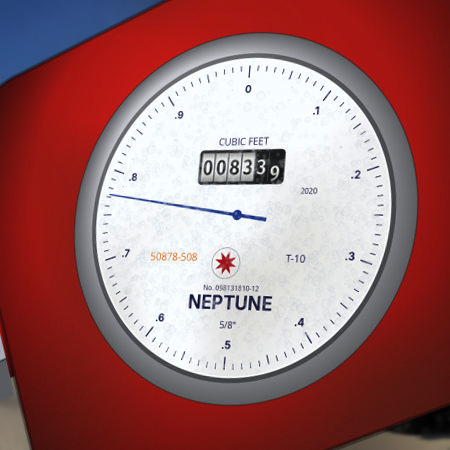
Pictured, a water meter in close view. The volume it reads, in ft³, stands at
8338.77 ft³
